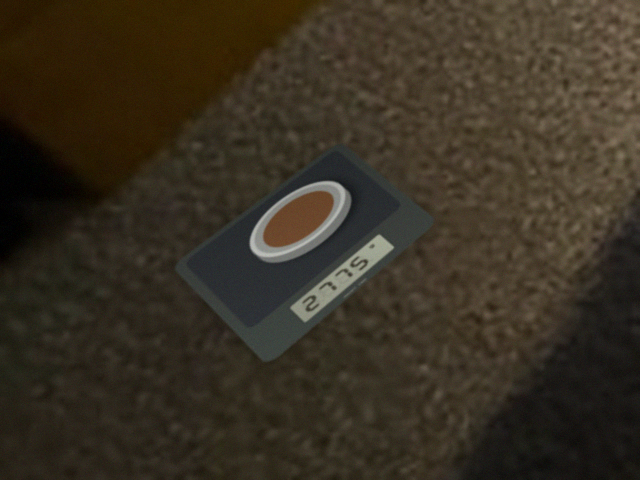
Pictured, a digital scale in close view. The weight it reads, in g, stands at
2775 g
